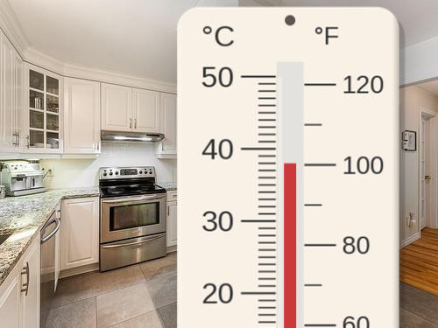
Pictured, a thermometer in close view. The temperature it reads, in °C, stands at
38 °C
